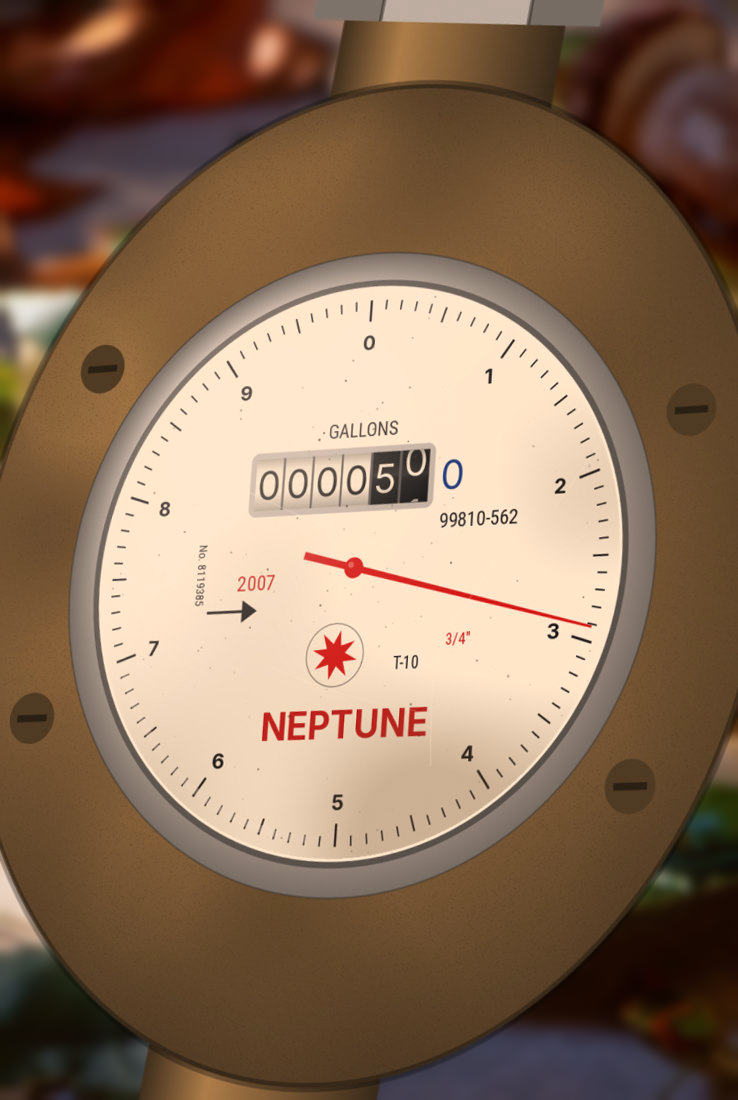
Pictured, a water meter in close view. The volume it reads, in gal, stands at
502.9 gal
